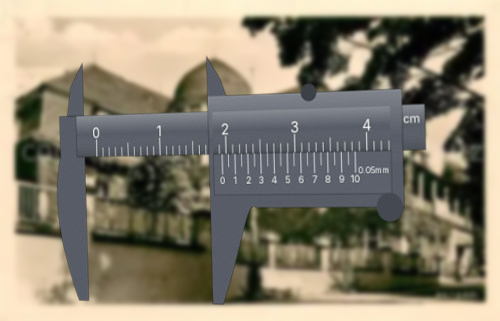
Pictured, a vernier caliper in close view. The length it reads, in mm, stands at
19.4 mm
